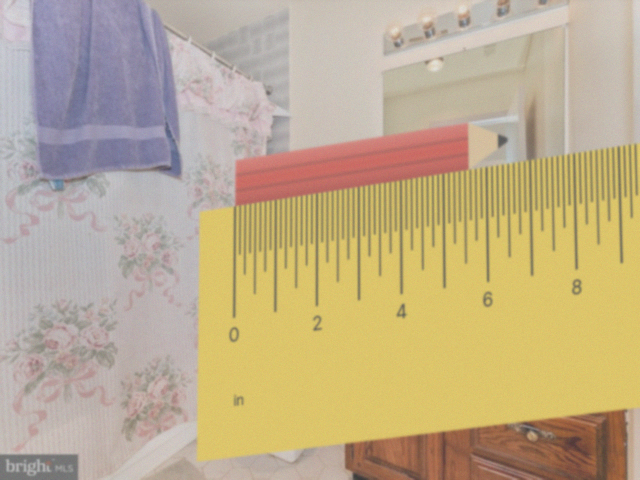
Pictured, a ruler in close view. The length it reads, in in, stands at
6.5 in
